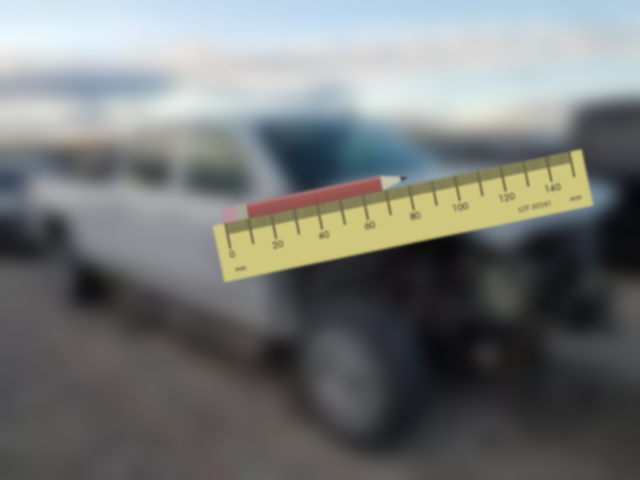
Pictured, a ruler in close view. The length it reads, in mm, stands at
80 mm
